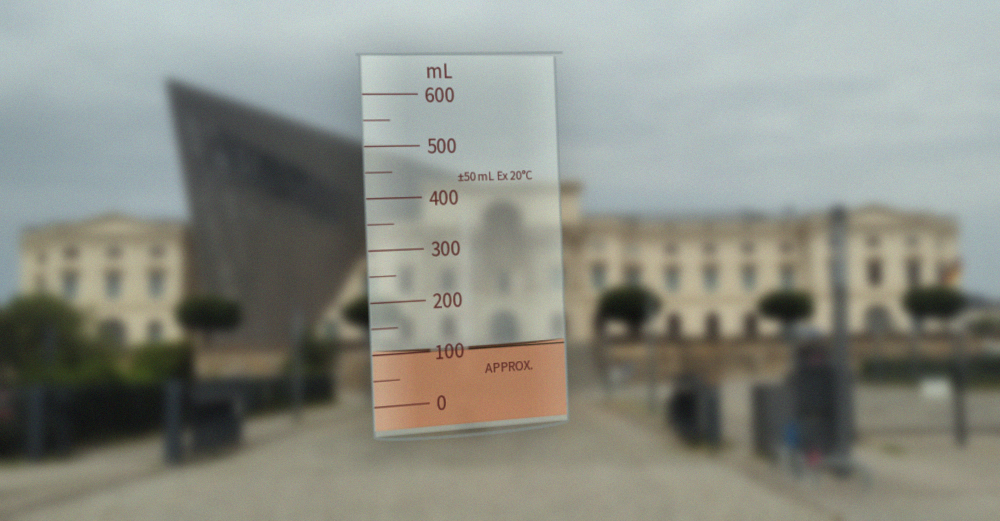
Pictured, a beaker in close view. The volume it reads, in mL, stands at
100 mL
